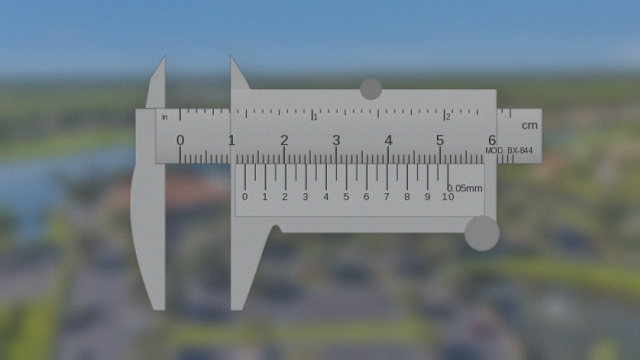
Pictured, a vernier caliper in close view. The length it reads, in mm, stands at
12.5 mm
